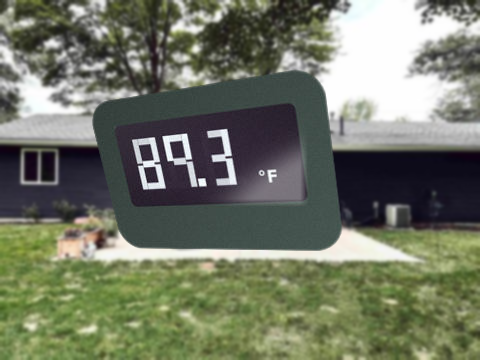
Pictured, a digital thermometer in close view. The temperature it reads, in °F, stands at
89.3 °F
